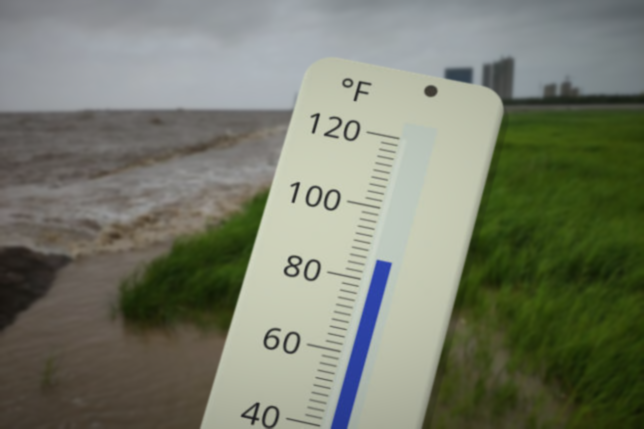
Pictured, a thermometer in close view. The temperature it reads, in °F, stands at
86 °F
